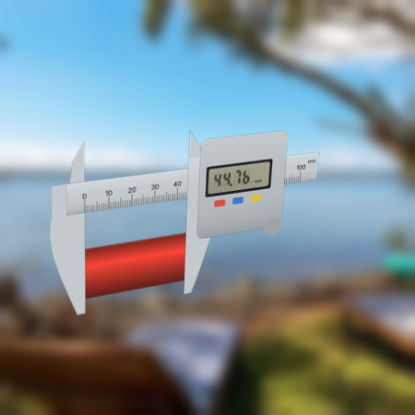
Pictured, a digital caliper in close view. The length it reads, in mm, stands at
44.76 mm
